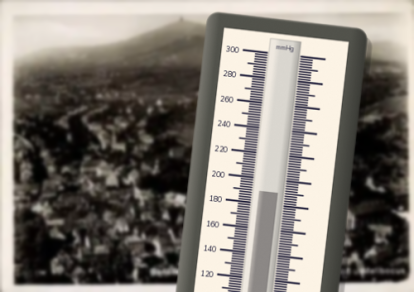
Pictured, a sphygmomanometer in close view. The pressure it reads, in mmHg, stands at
190 mmHg
